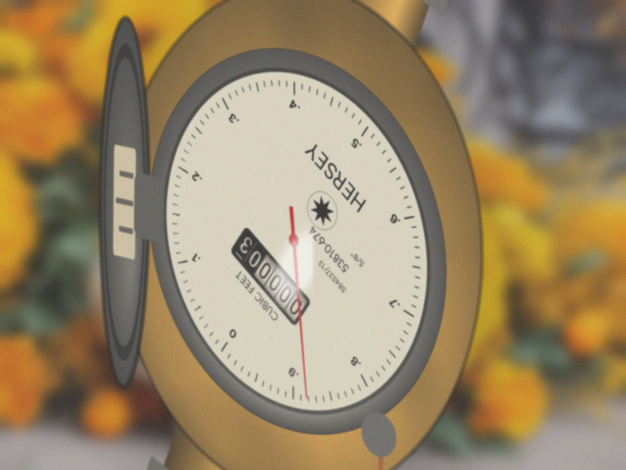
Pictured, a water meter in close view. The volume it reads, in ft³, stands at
2.88 ft³
